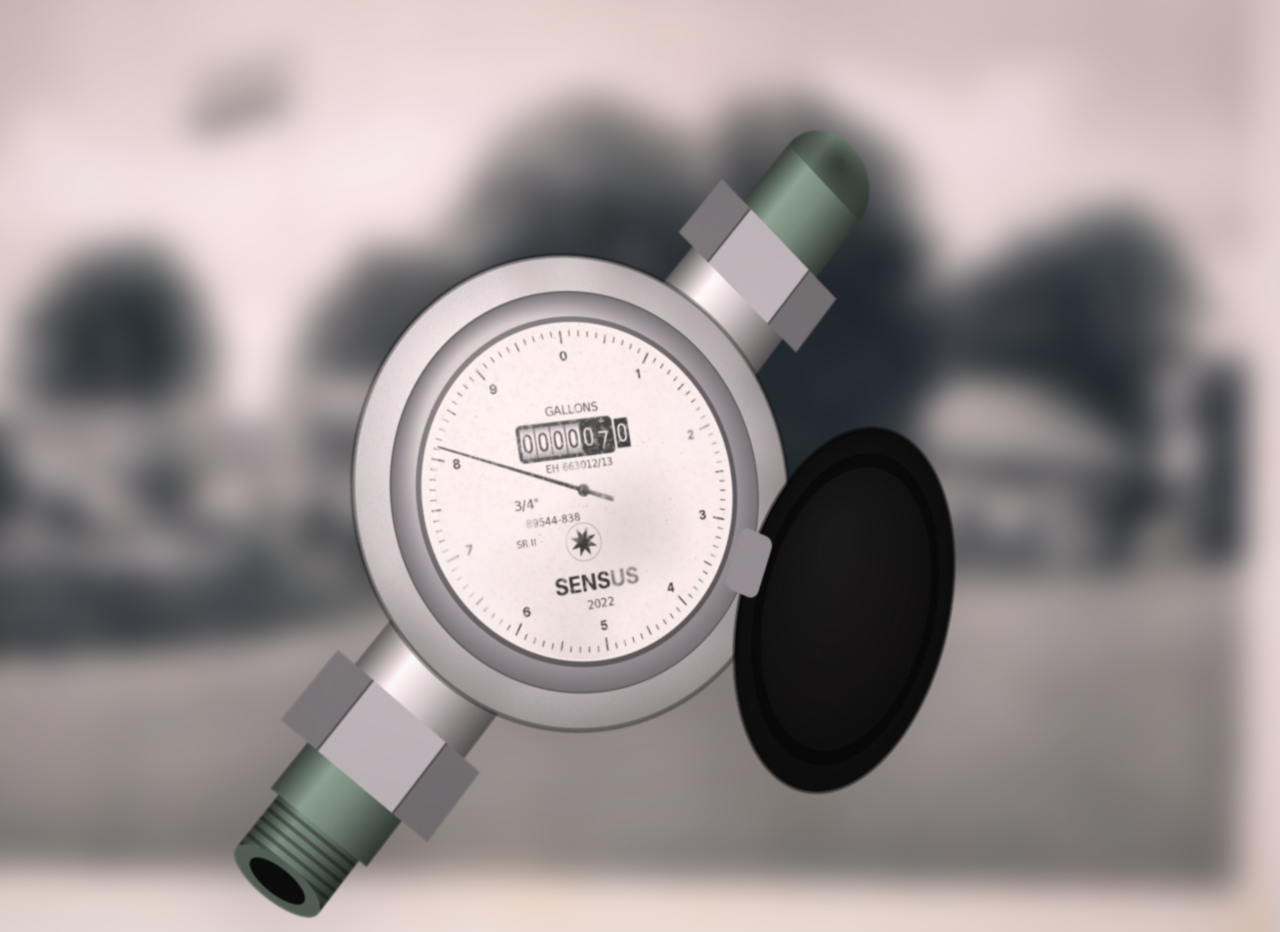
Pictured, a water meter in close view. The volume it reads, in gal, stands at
68.1 gal
